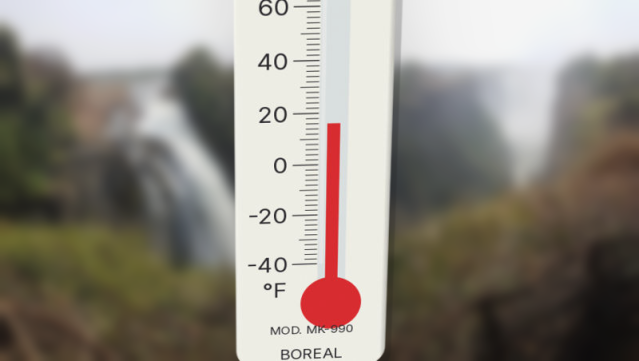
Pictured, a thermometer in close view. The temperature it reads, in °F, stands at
16 °F
